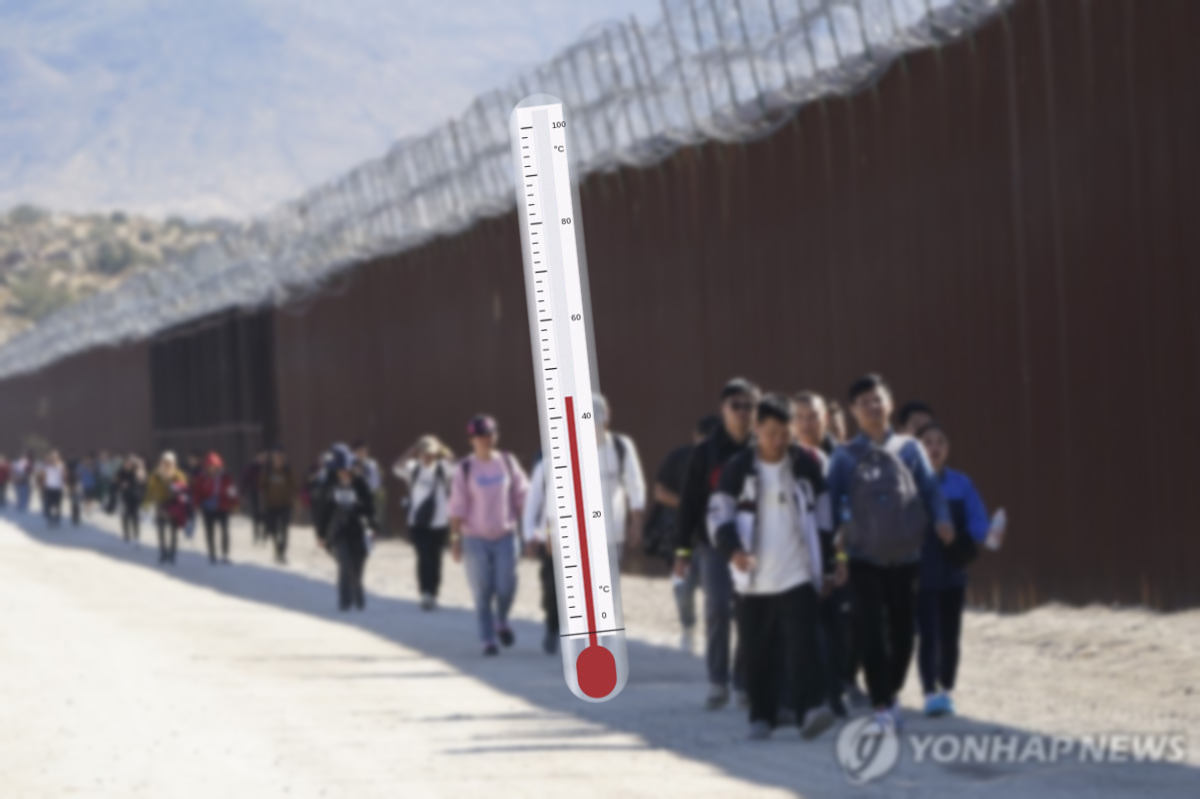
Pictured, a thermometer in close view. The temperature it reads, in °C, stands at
44 °C
